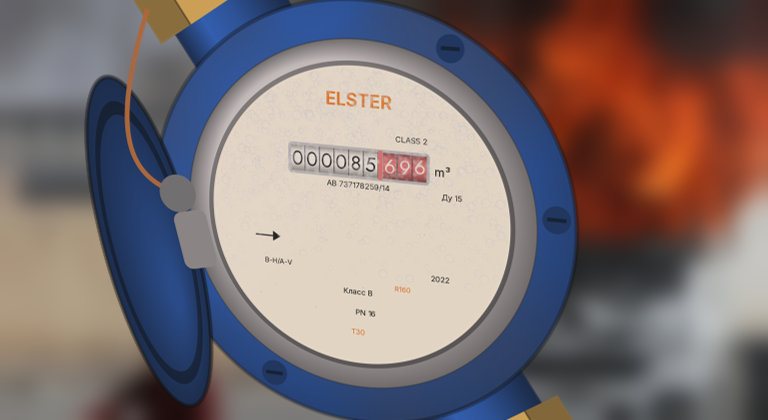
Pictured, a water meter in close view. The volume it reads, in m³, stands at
85.696 m³
